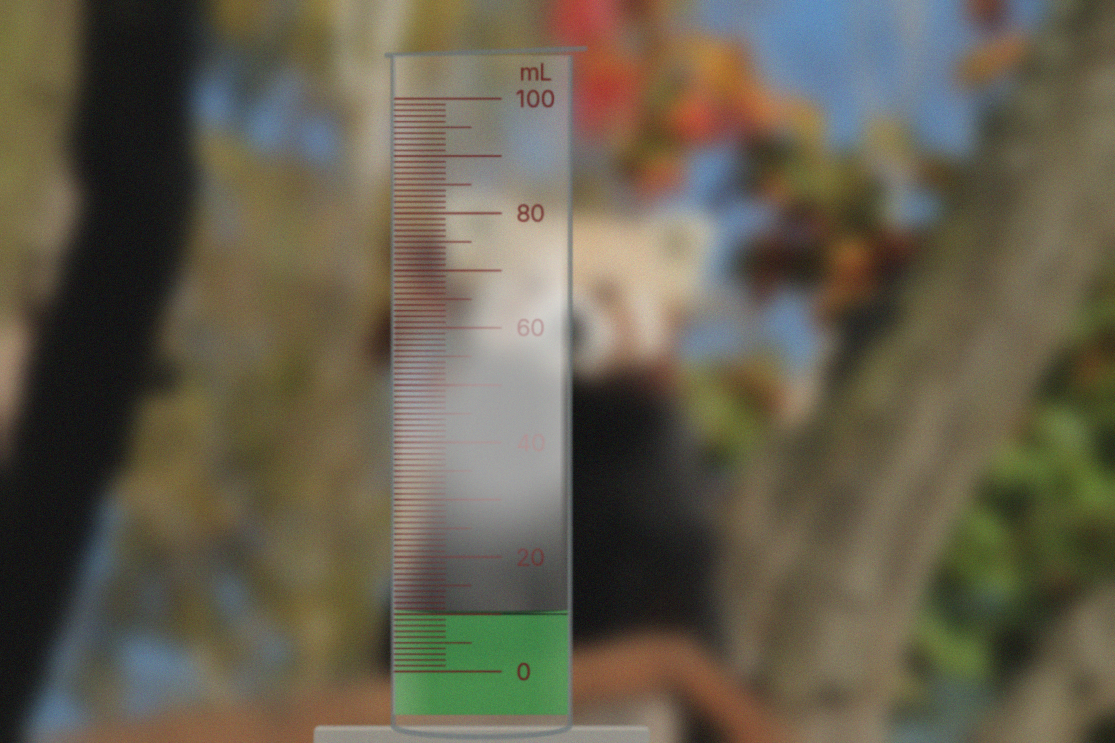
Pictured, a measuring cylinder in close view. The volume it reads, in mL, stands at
10 mL
